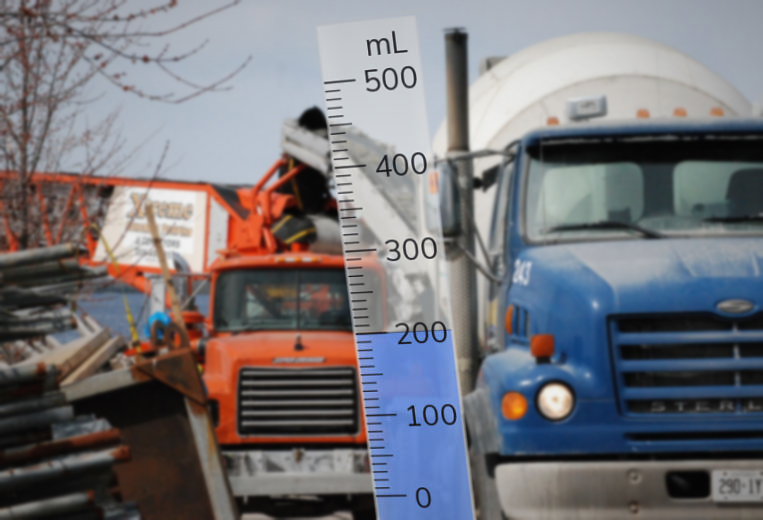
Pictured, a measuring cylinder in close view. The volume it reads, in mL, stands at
200 mL
